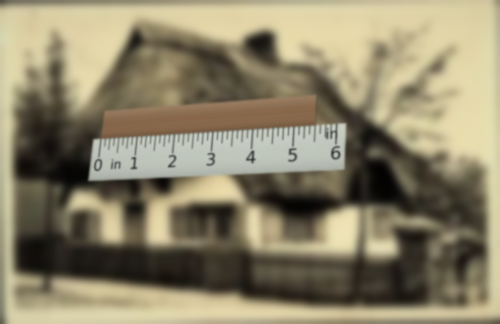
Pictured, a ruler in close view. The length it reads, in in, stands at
5.5 in
